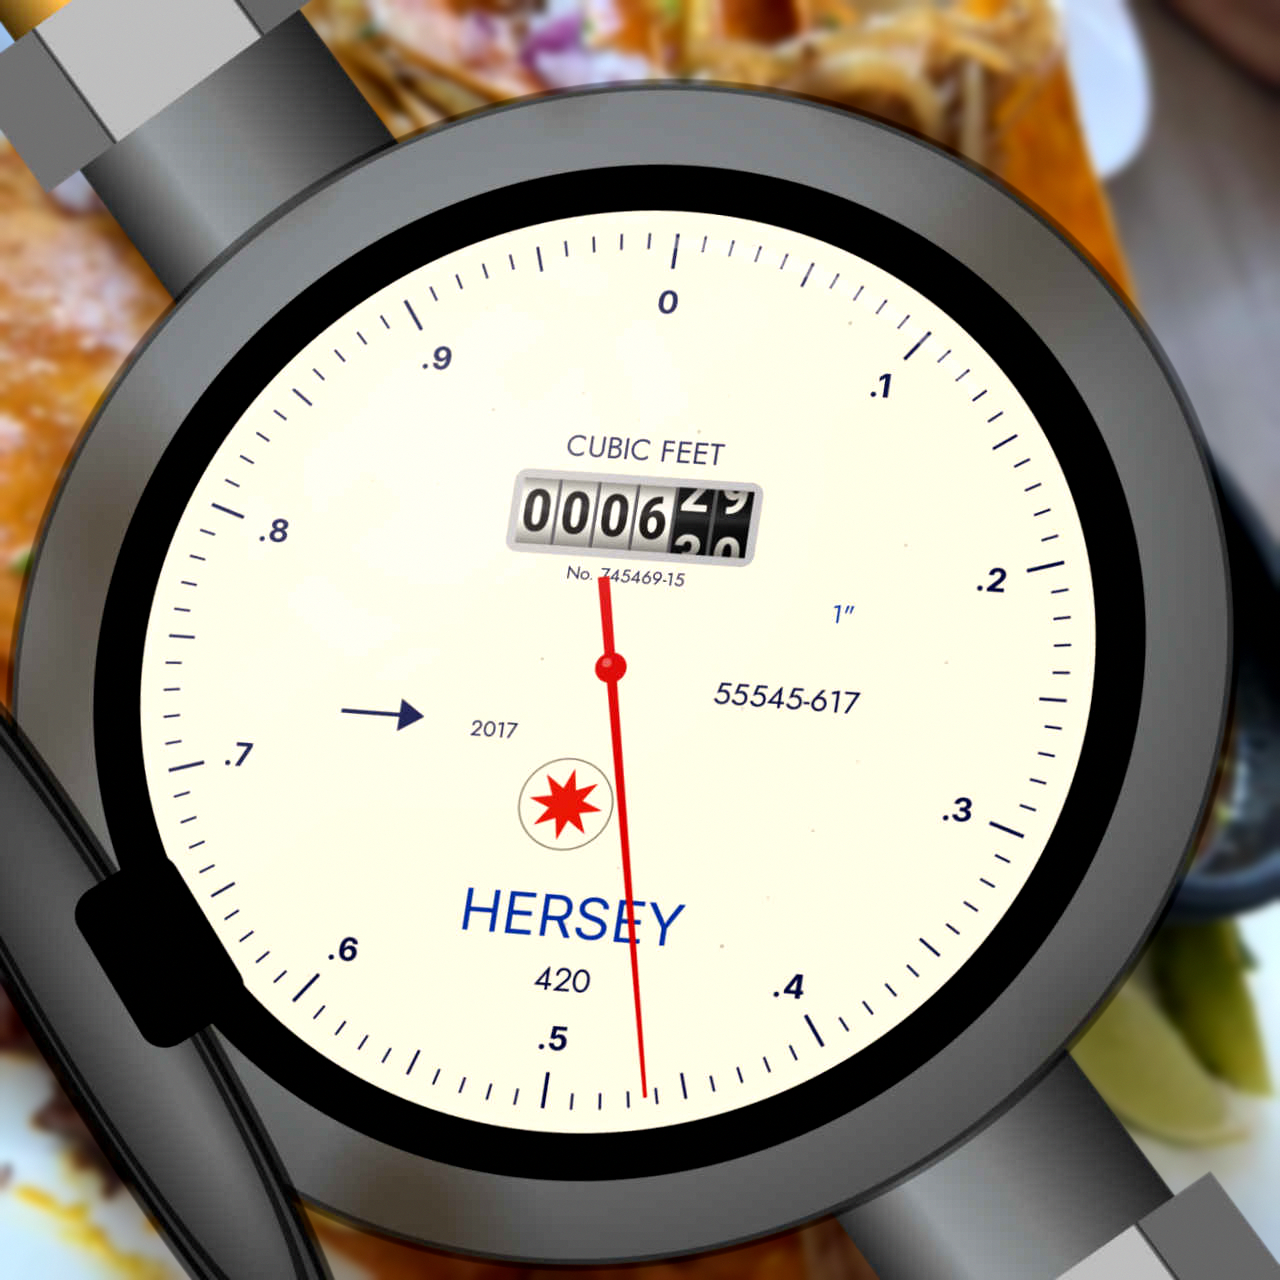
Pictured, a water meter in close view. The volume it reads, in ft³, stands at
629.46 ft³
